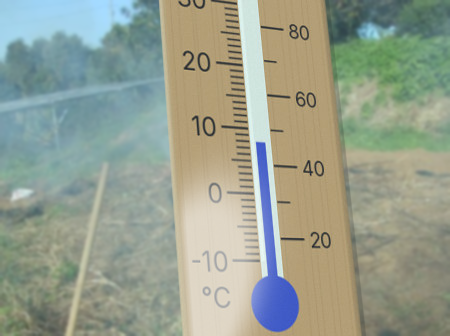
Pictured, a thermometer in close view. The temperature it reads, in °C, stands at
8 °C
